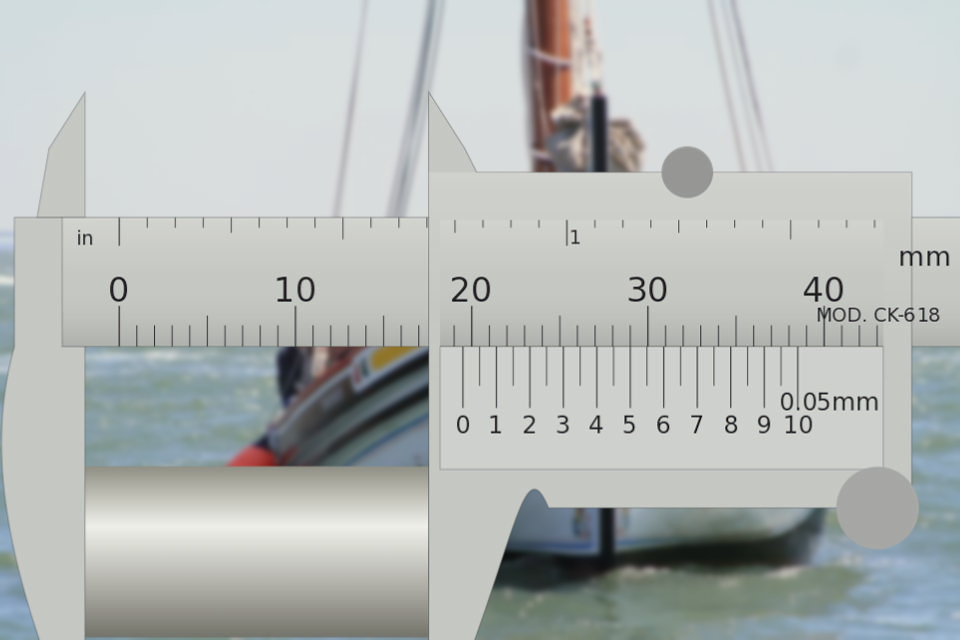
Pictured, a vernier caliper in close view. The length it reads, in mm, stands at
19.5 mm
